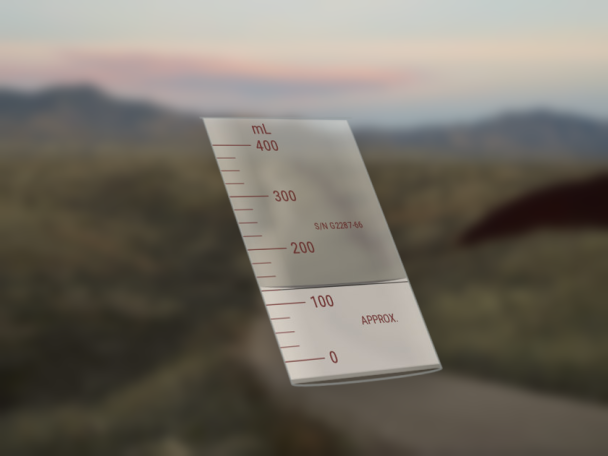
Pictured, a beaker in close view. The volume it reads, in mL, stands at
125 mL
